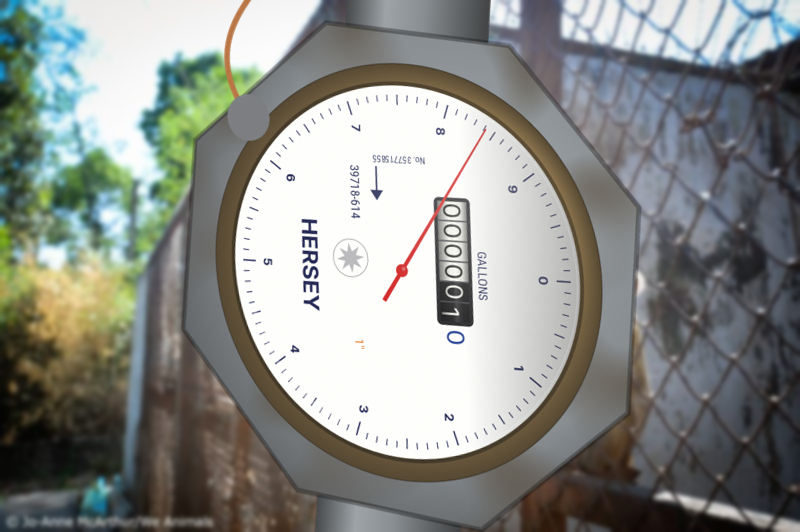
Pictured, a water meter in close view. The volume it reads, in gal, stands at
8.4 gal
